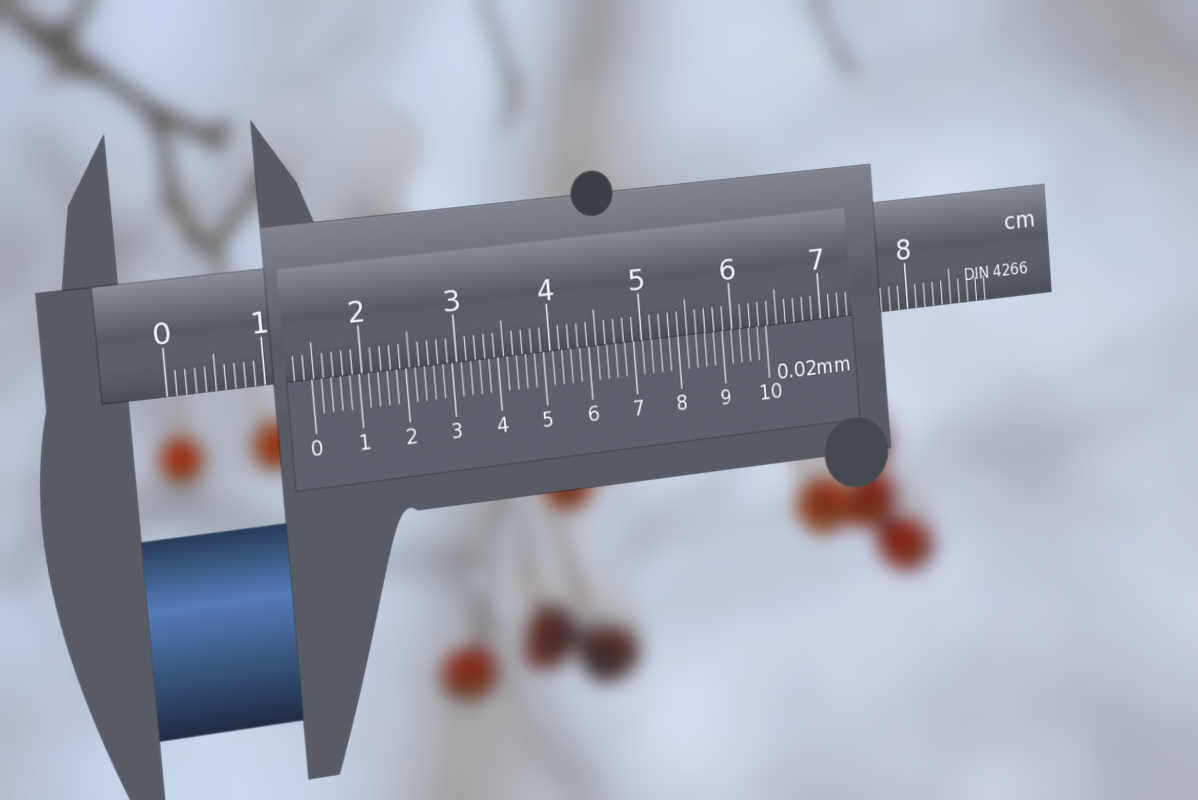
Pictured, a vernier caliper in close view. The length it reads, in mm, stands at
14.8 mm
